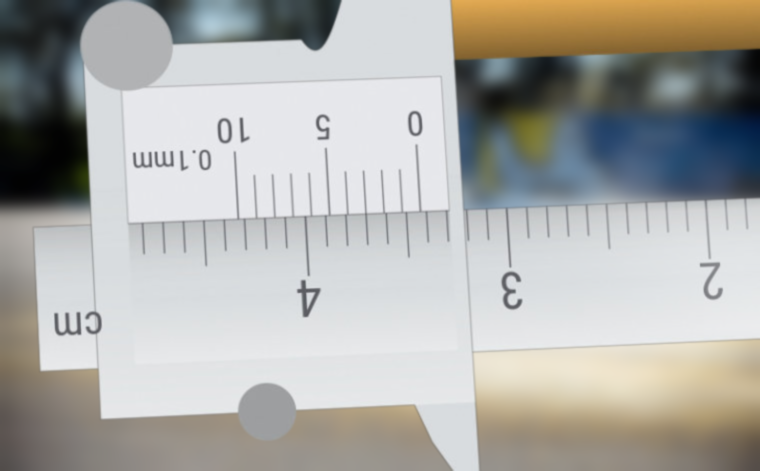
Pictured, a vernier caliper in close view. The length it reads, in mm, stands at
34.3 mm
